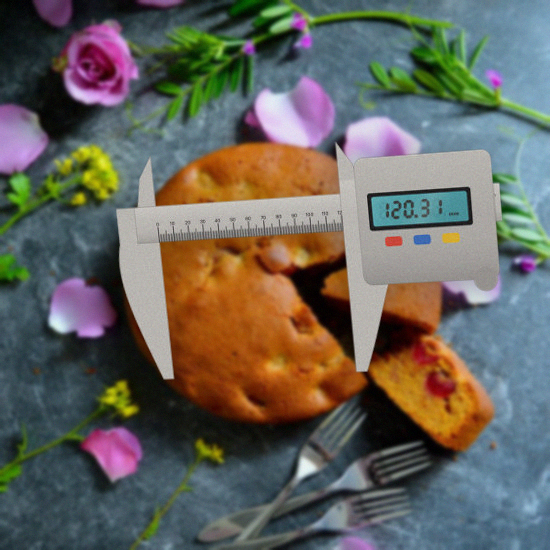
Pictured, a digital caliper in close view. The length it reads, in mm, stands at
120.31 mm
